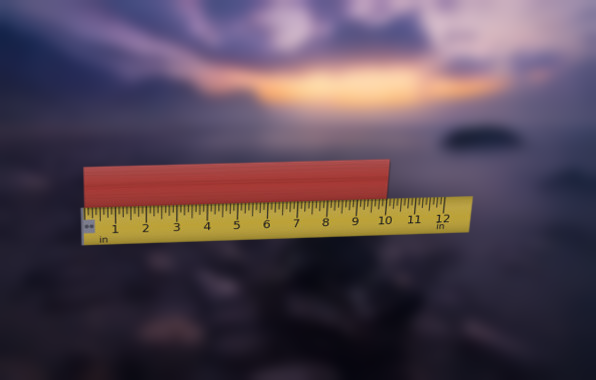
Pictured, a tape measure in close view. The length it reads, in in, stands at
10 in
